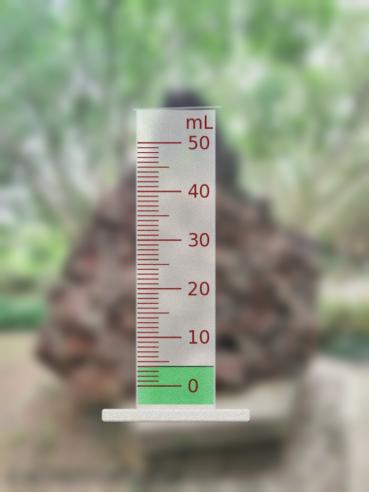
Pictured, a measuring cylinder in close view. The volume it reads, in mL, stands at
4 mL
